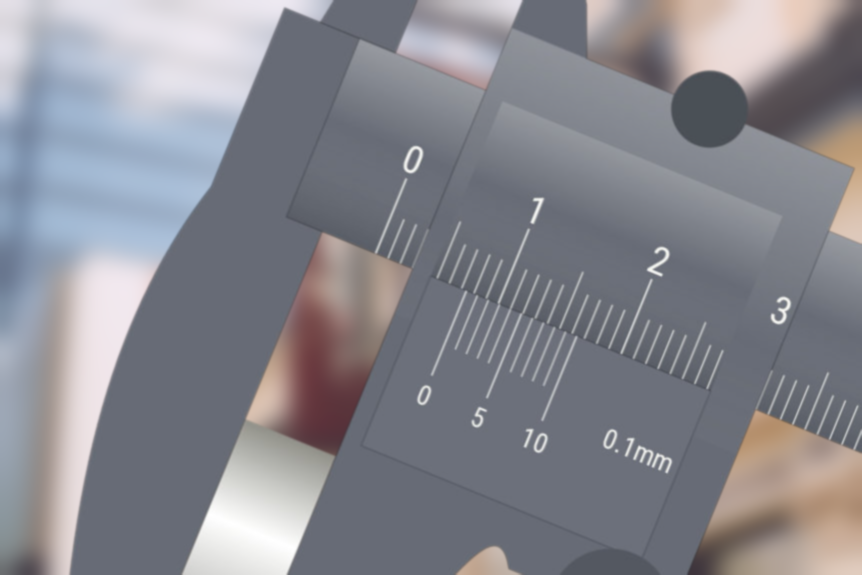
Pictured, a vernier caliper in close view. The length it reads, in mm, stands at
7.4 mm
